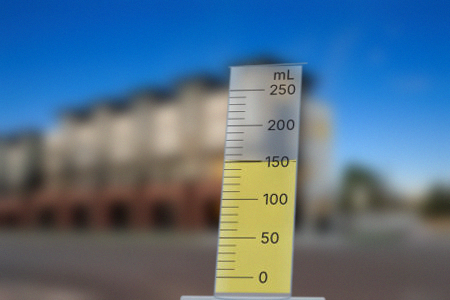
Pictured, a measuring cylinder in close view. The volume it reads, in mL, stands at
150 mL
